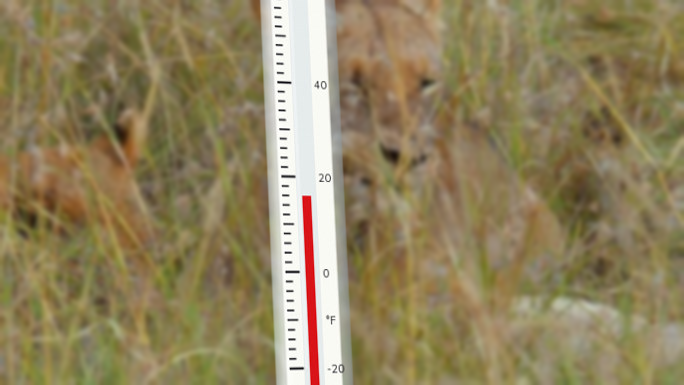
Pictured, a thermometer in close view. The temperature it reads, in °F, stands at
16 °F
